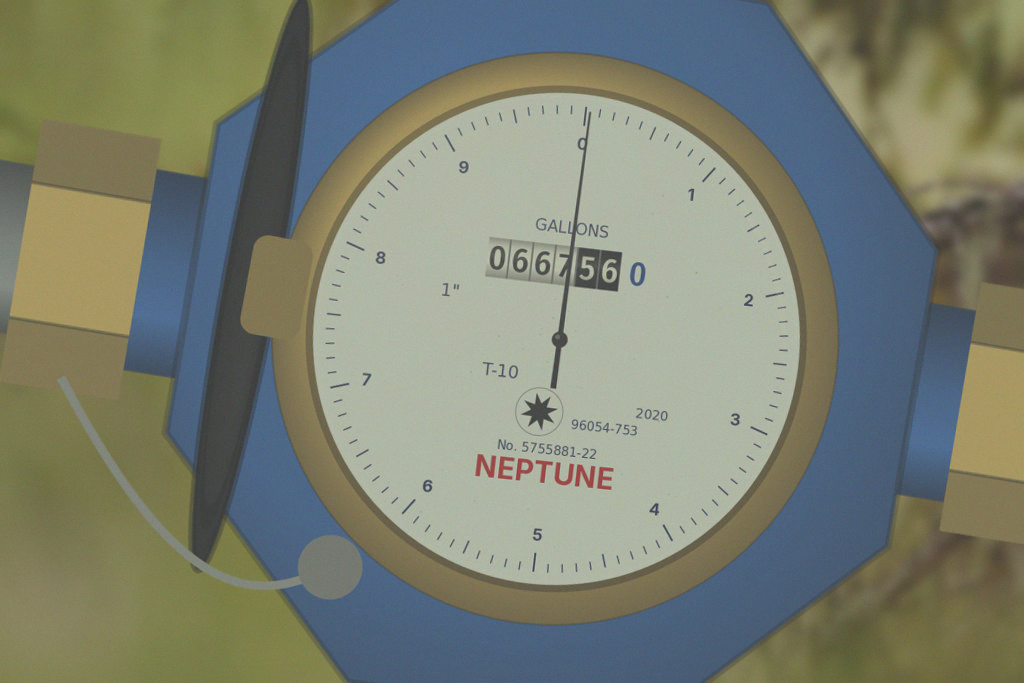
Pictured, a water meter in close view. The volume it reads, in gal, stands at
667560.0 gal
